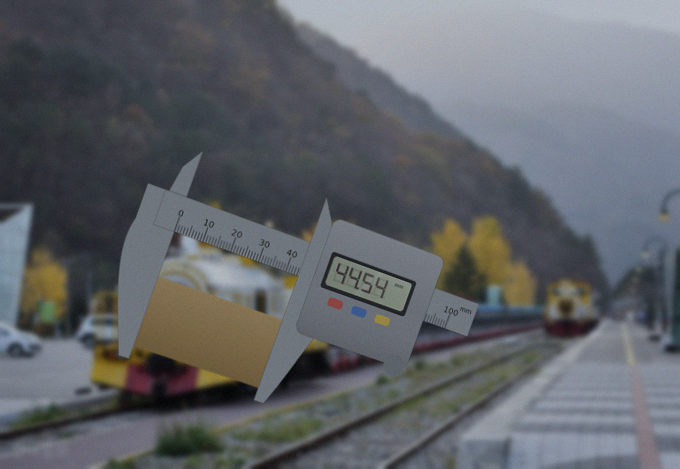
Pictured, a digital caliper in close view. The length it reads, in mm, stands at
44.54 mm
